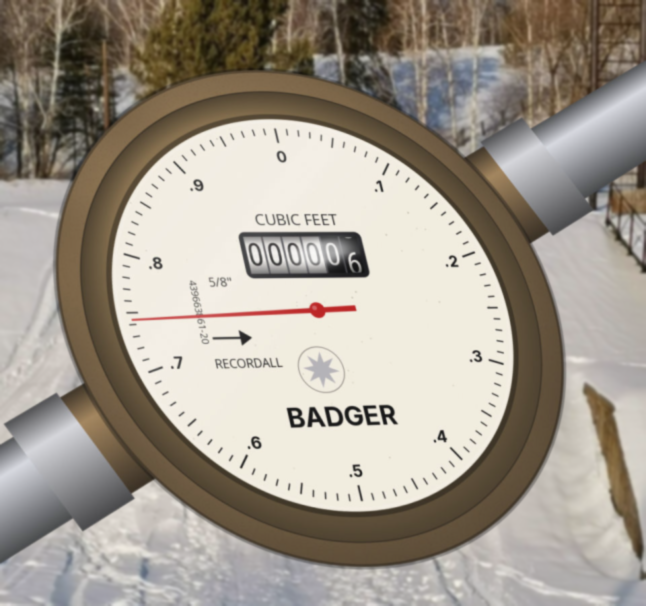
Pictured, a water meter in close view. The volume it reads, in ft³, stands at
5.74 ft³
